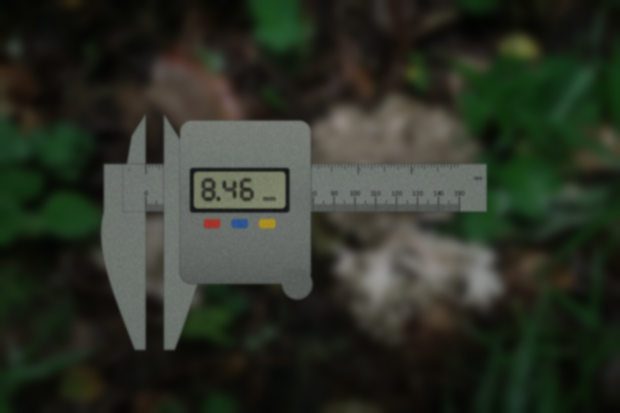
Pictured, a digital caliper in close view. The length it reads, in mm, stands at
8.46 mm
